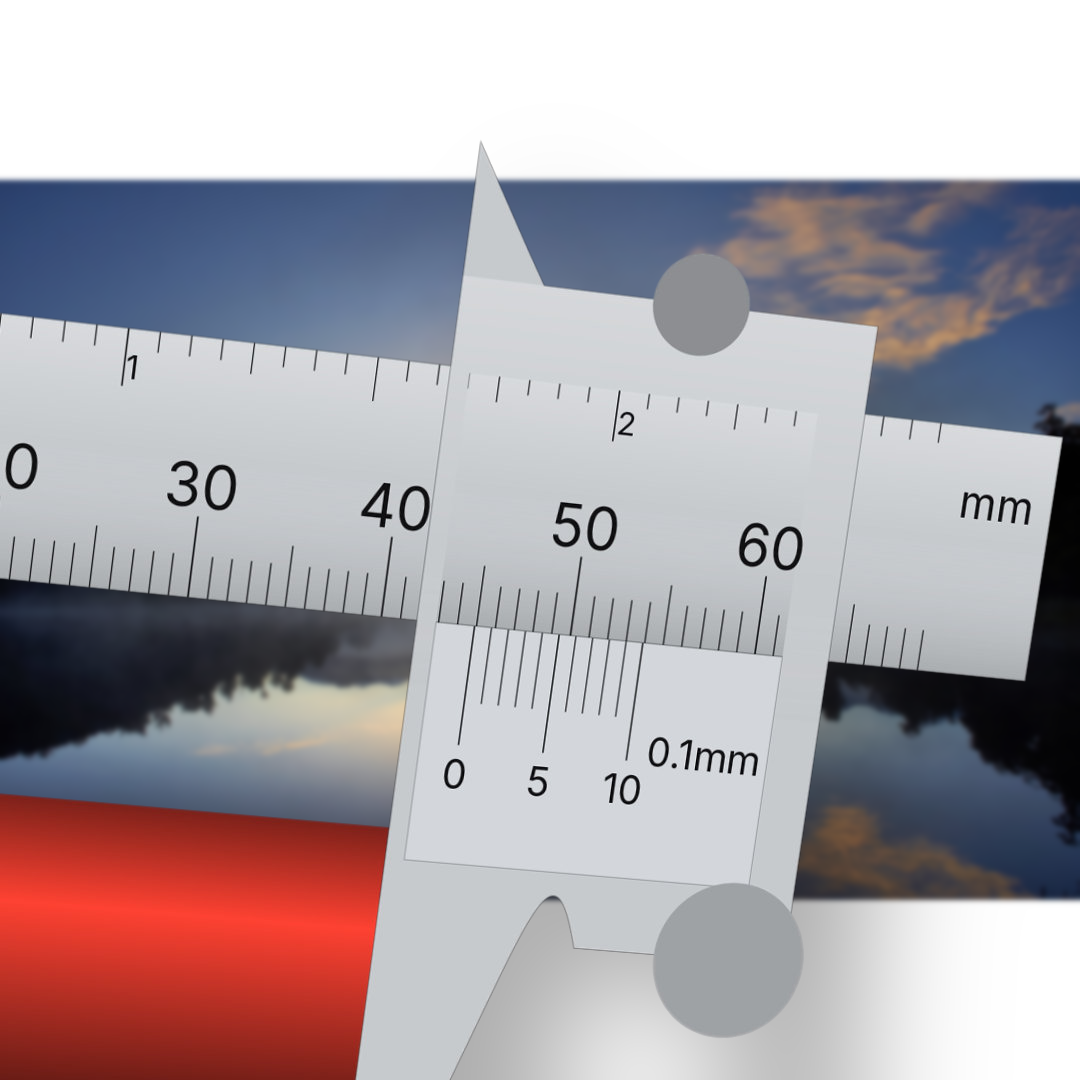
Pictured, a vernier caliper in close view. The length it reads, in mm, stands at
44.9 mm
